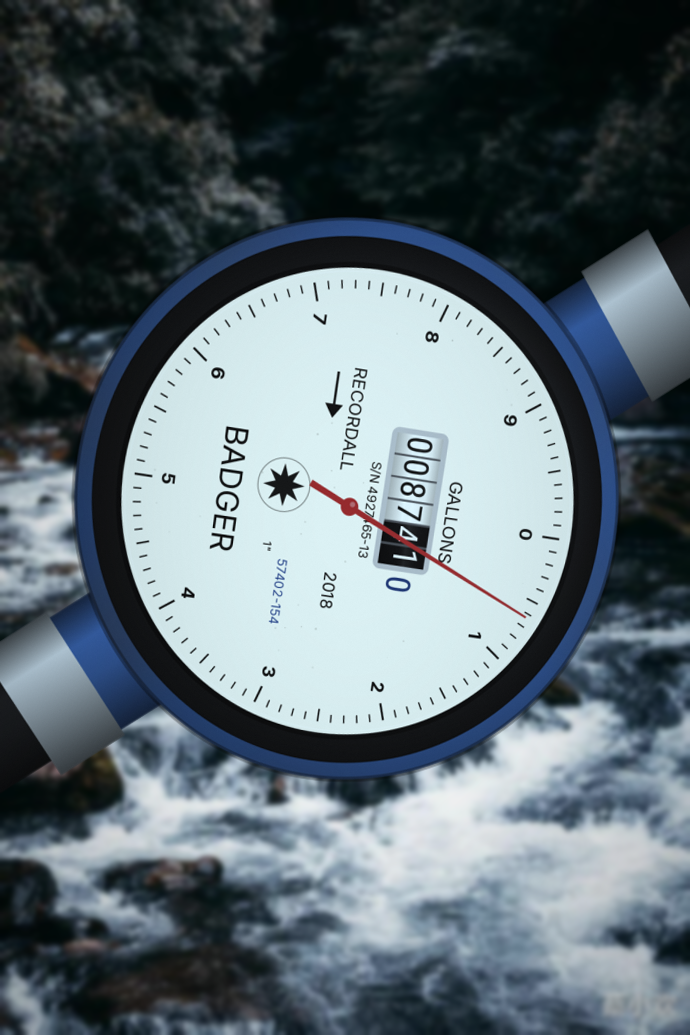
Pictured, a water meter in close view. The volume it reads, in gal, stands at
87410.6 gal
